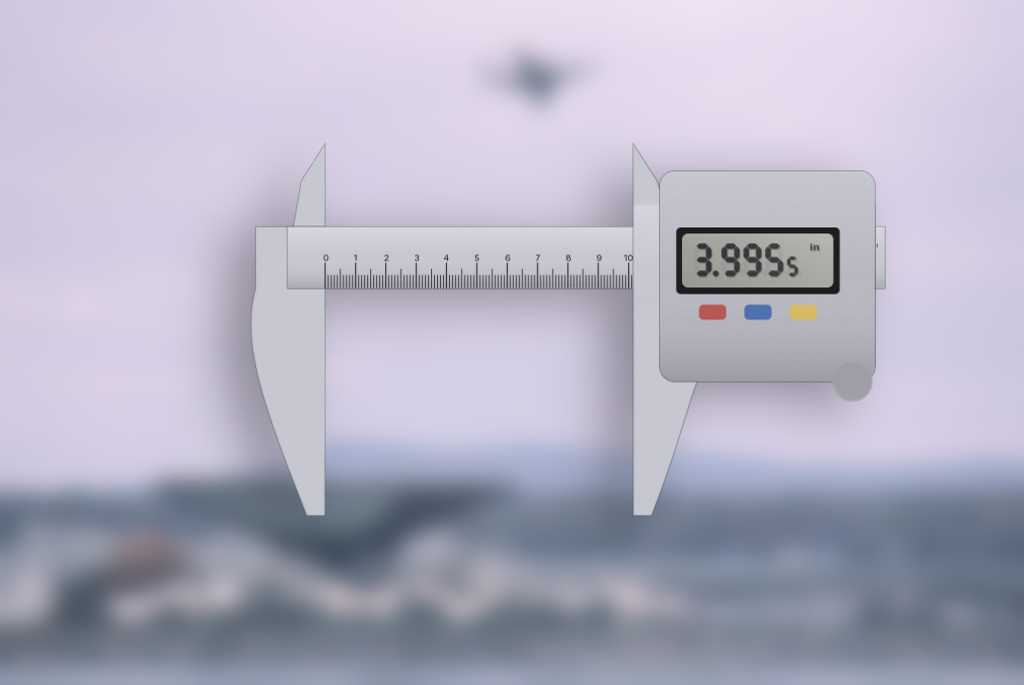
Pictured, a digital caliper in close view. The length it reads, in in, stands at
3.9955 in
